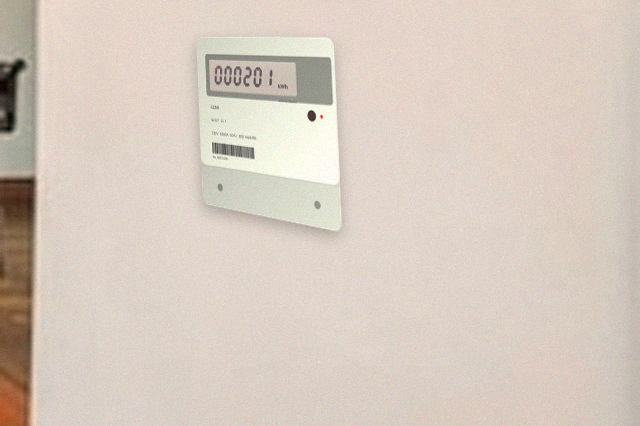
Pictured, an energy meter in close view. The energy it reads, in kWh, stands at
201 kWh
